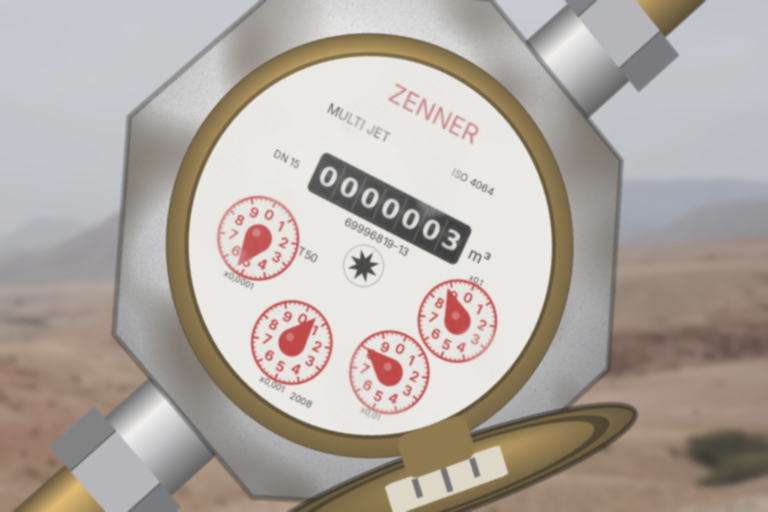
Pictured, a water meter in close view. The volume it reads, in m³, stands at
3.8805 m³
